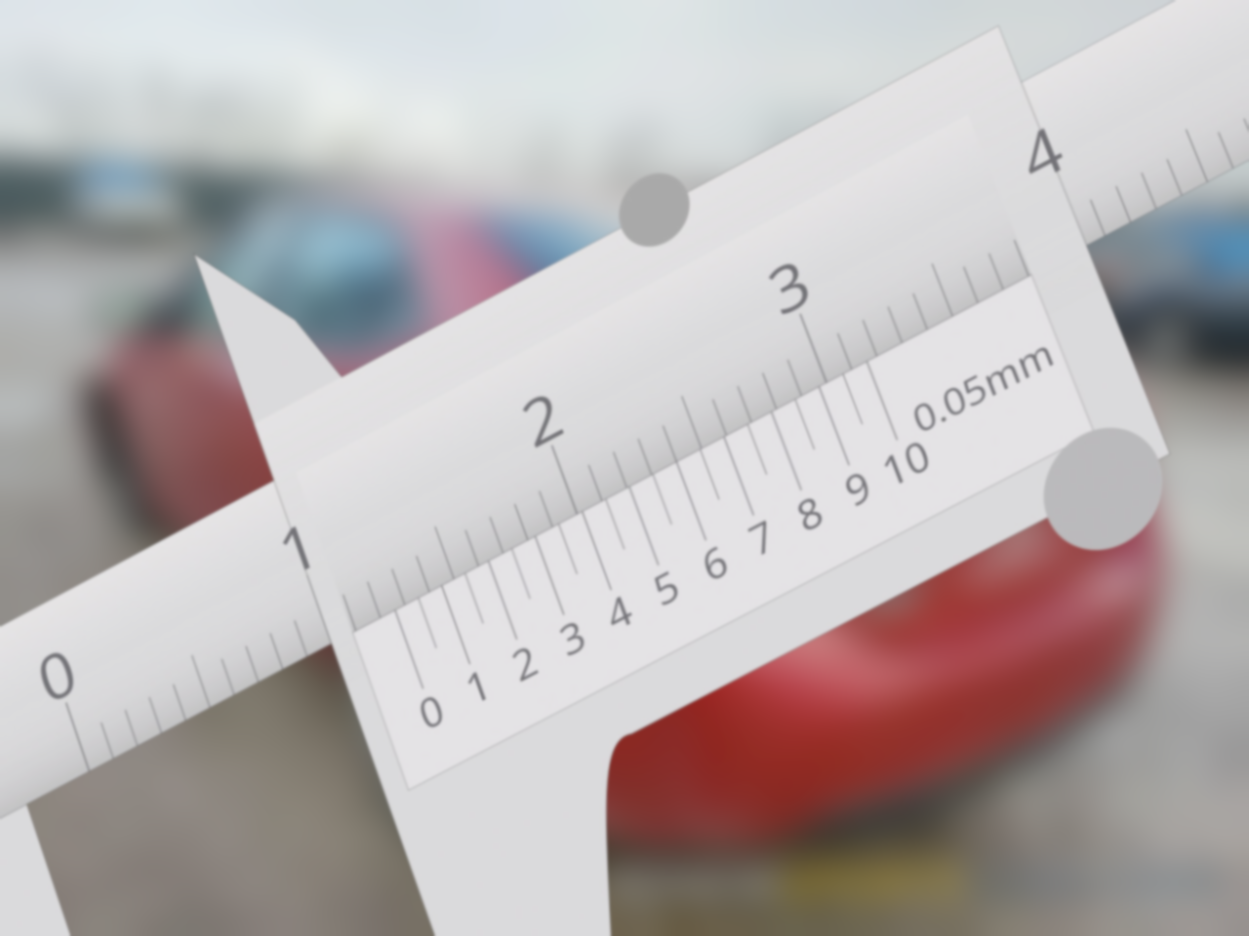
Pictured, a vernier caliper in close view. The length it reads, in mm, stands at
12.6 mm
